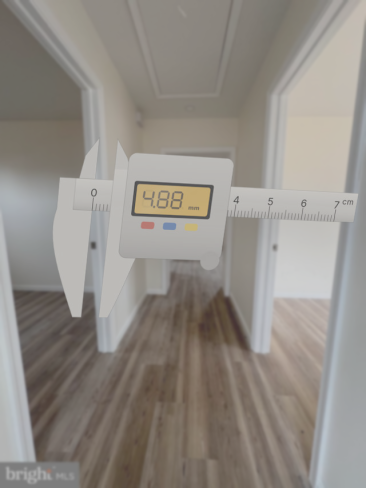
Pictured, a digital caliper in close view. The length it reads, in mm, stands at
4.88 mm
